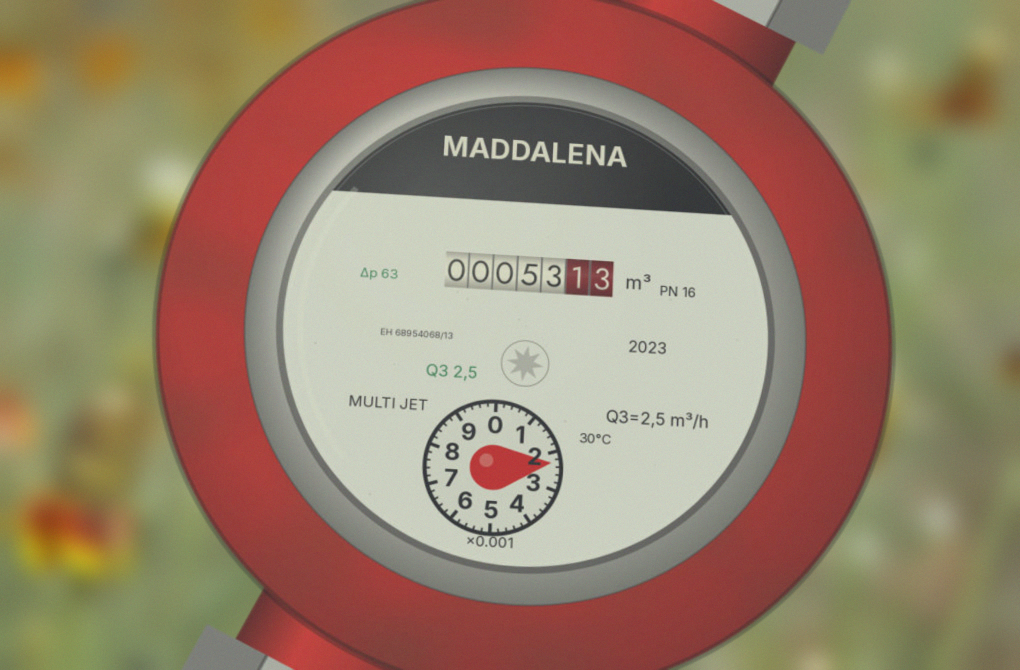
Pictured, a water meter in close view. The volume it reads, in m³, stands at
53.132 m³
